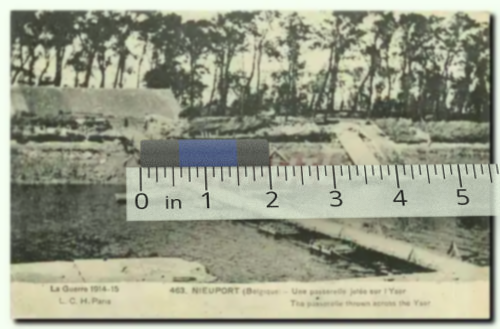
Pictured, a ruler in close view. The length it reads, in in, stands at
2 in
